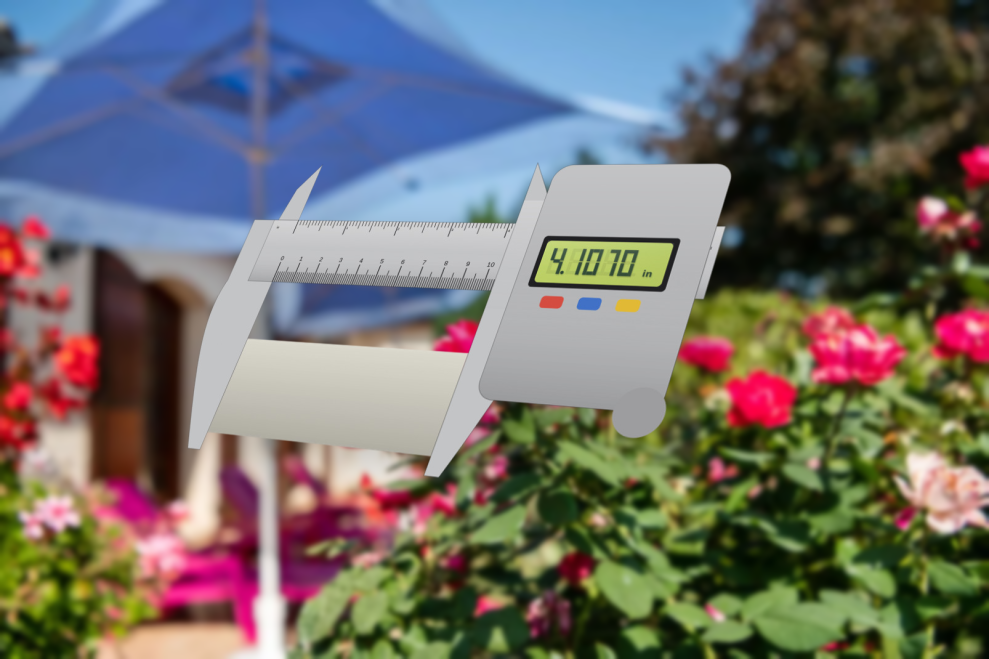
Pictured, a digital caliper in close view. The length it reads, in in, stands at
4.1070 in
